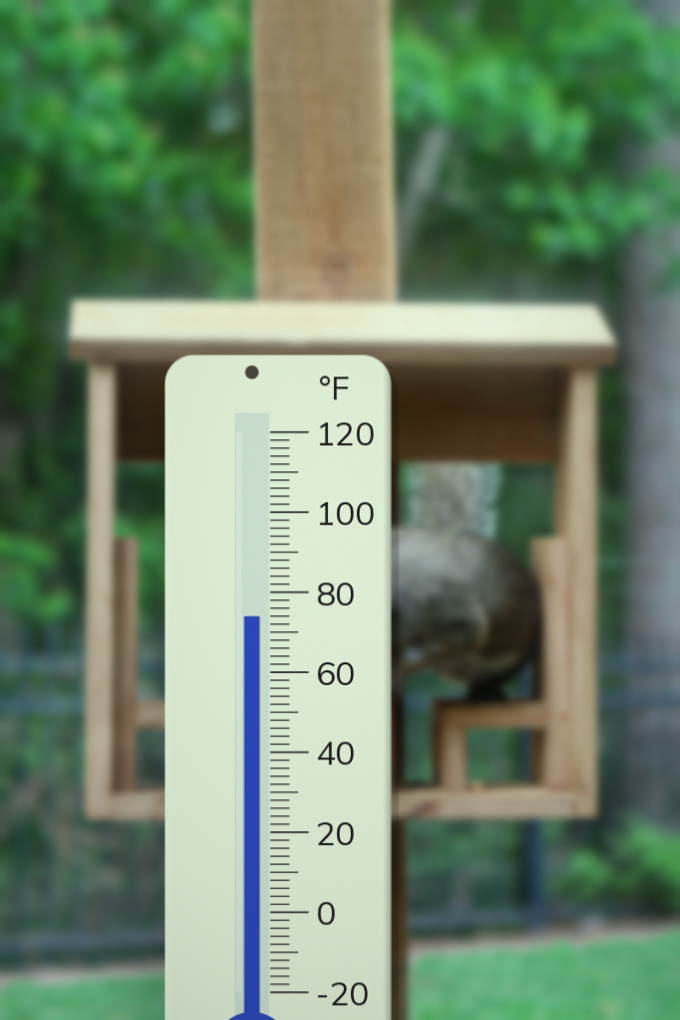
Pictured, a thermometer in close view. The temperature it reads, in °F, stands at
74 °F
